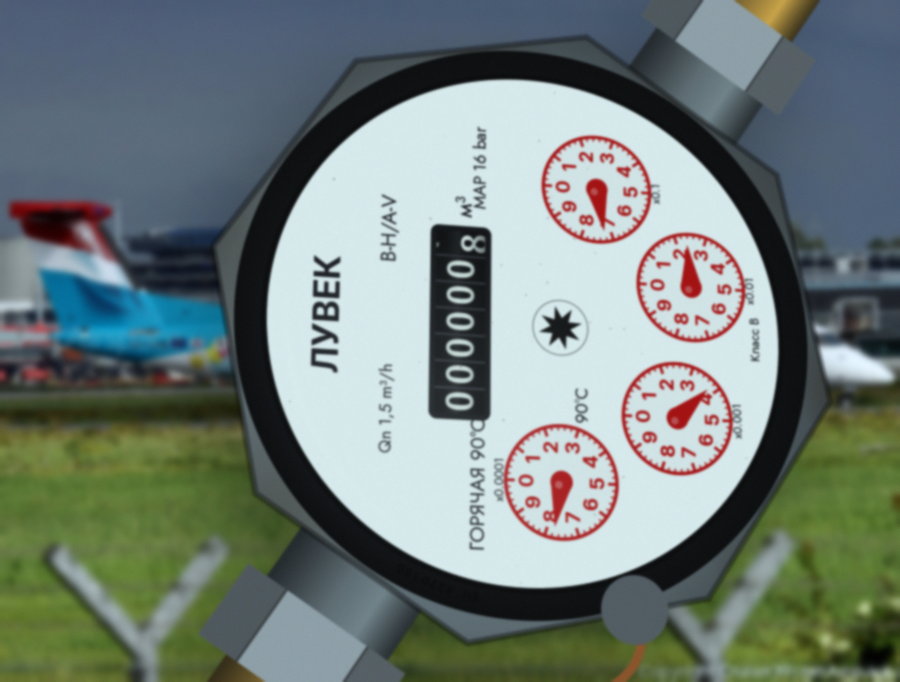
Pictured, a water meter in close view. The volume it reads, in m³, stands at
7.7237 m³
